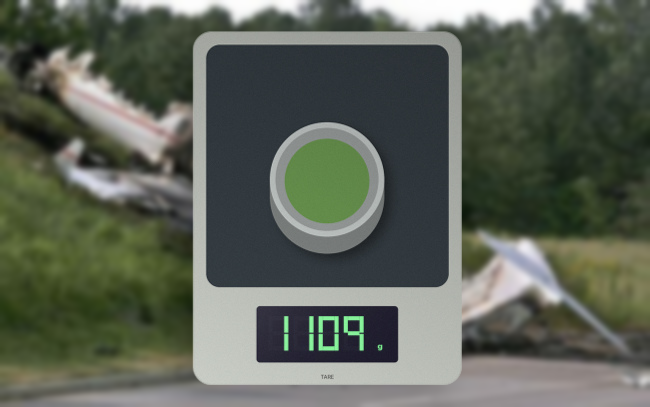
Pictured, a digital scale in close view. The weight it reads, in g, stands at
1109 g
